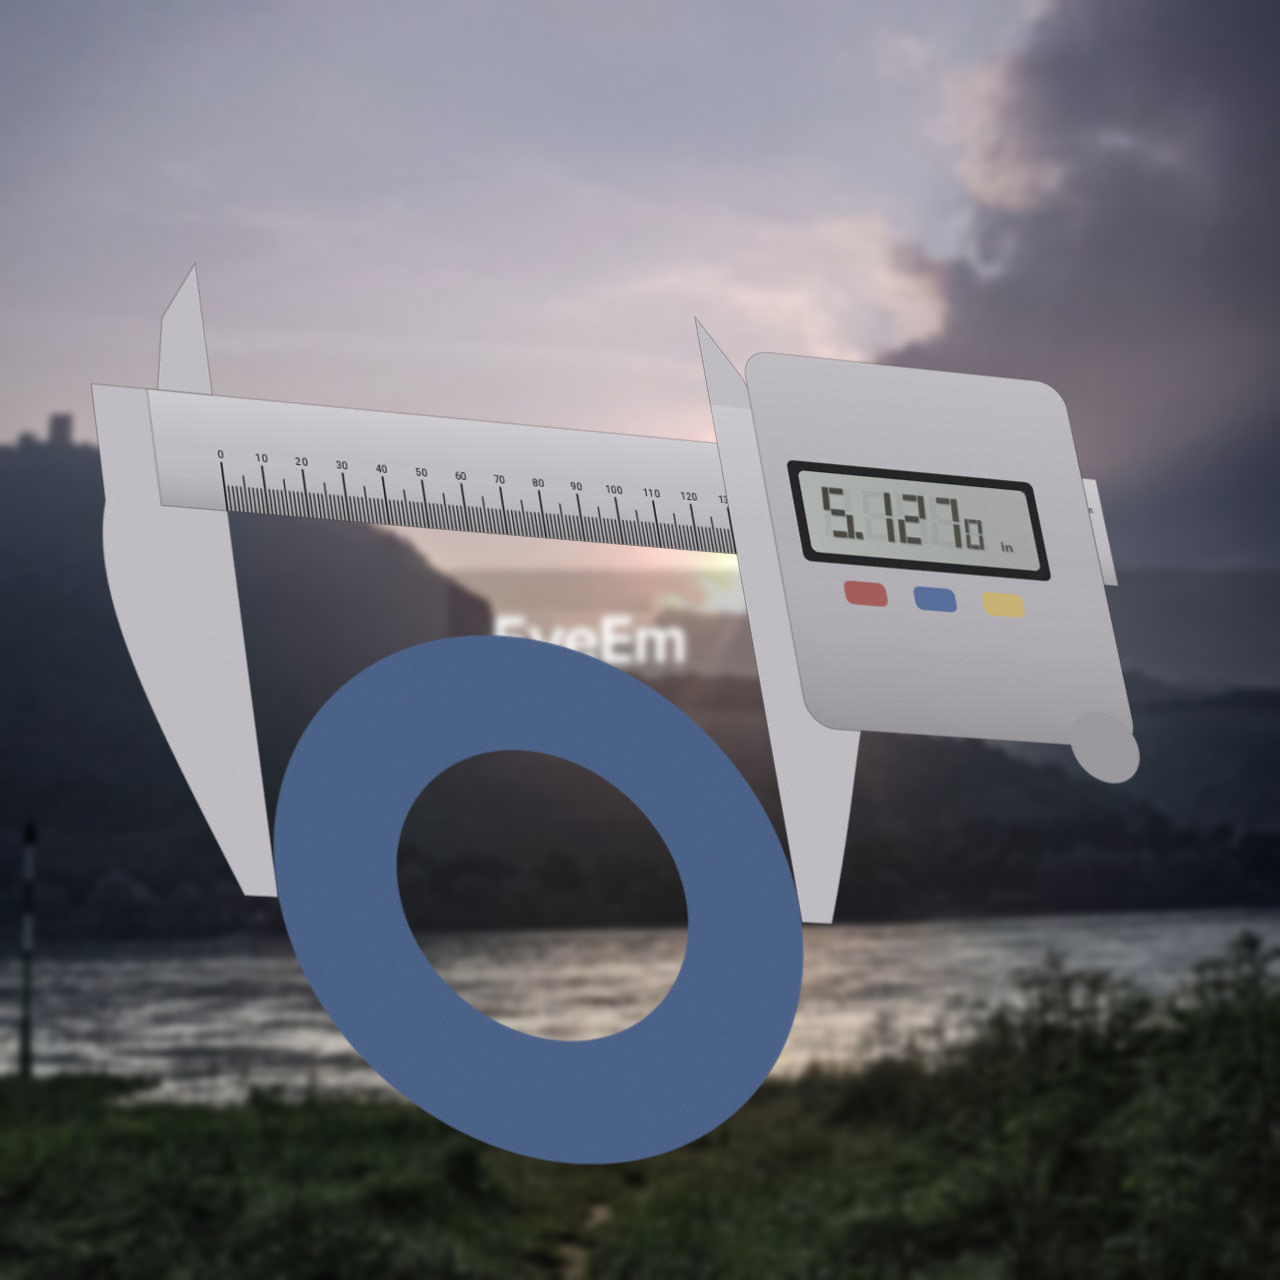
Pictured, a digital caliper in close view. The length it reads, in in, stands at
5.1270 in
